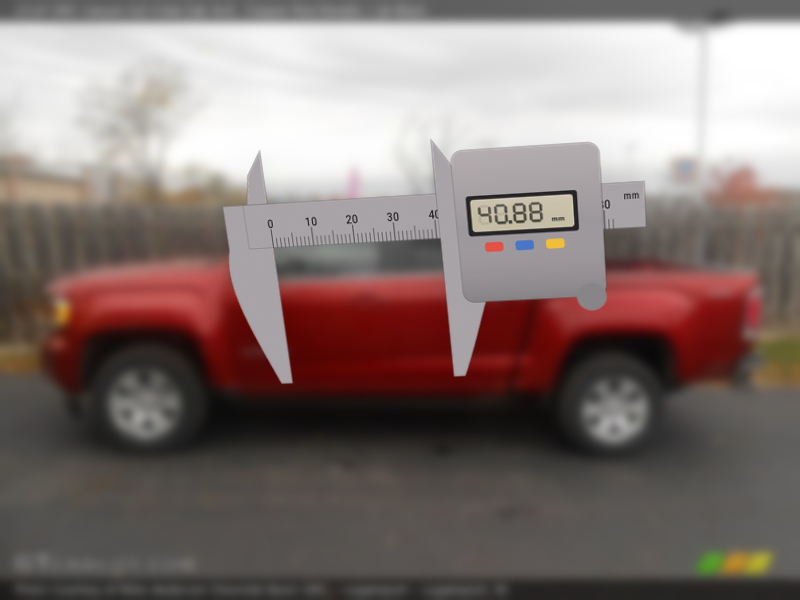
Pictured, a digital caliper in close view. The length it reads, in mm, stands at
40.88 mm
